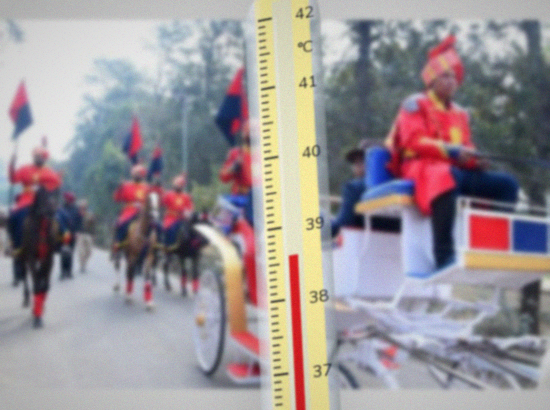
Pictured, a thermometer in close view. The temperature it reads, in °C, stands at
38.6 °C
